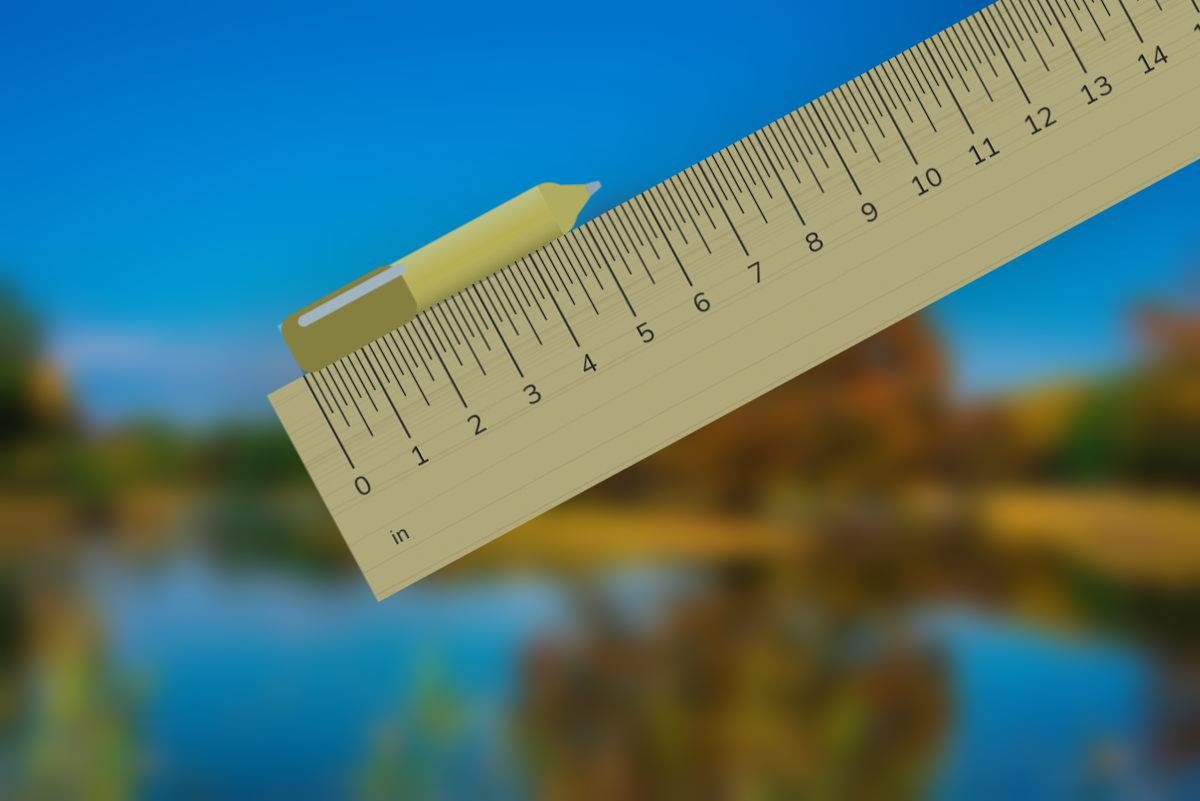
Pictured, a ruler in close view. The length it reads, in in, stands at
5.5 in
